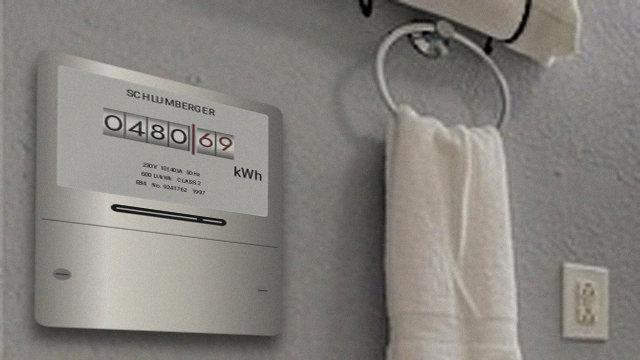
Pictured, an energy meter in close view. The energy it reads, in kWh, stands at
480.69 kWh
